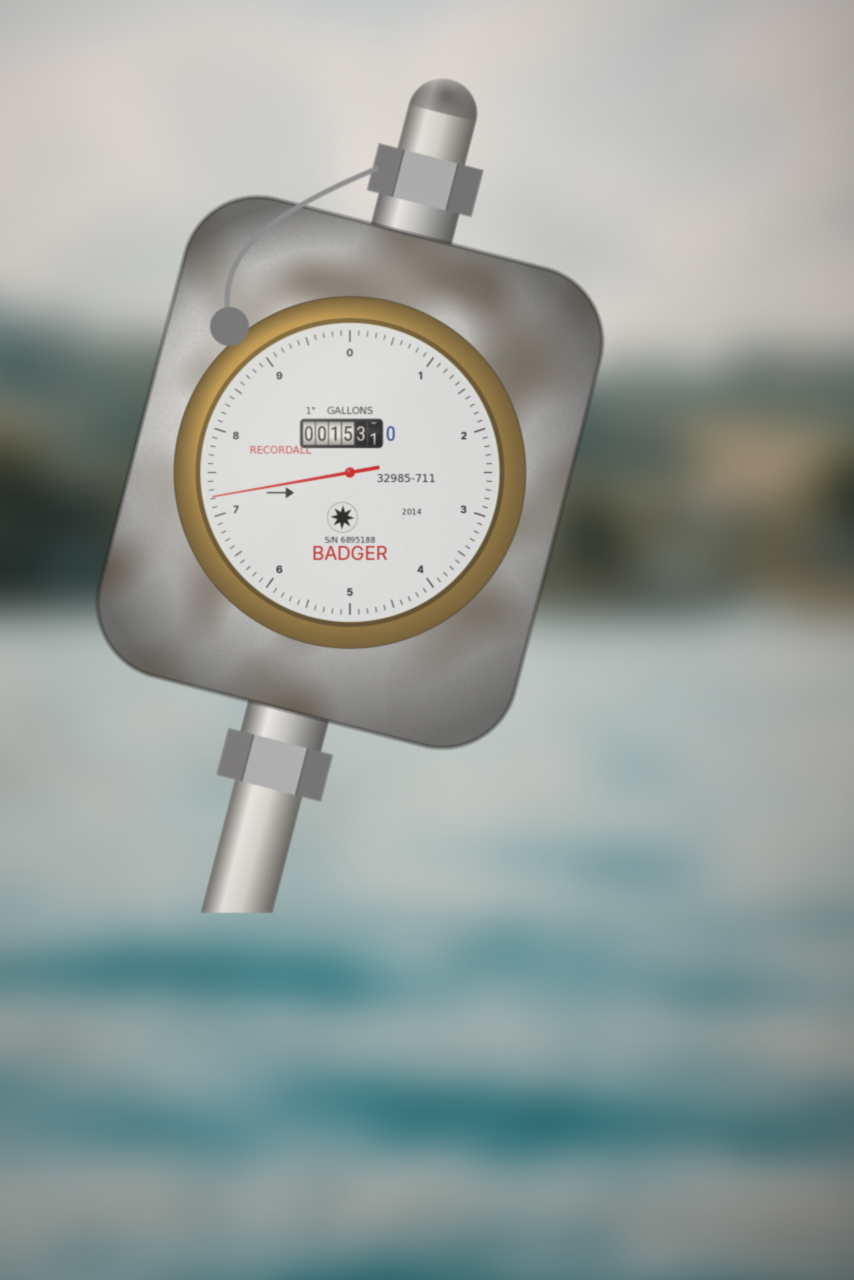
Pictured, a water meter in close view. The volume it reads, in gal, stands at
15307.2 gal
